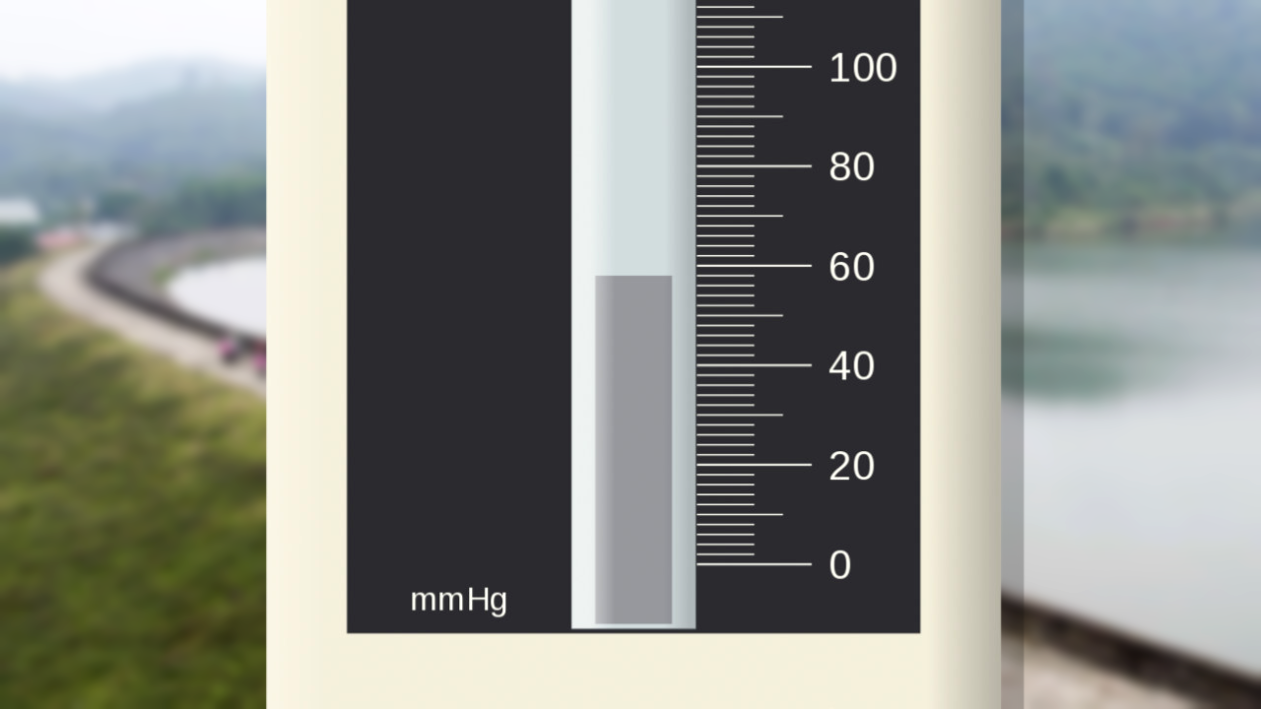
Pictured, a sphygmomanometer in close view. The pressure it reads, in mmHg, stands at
58 mmHg
